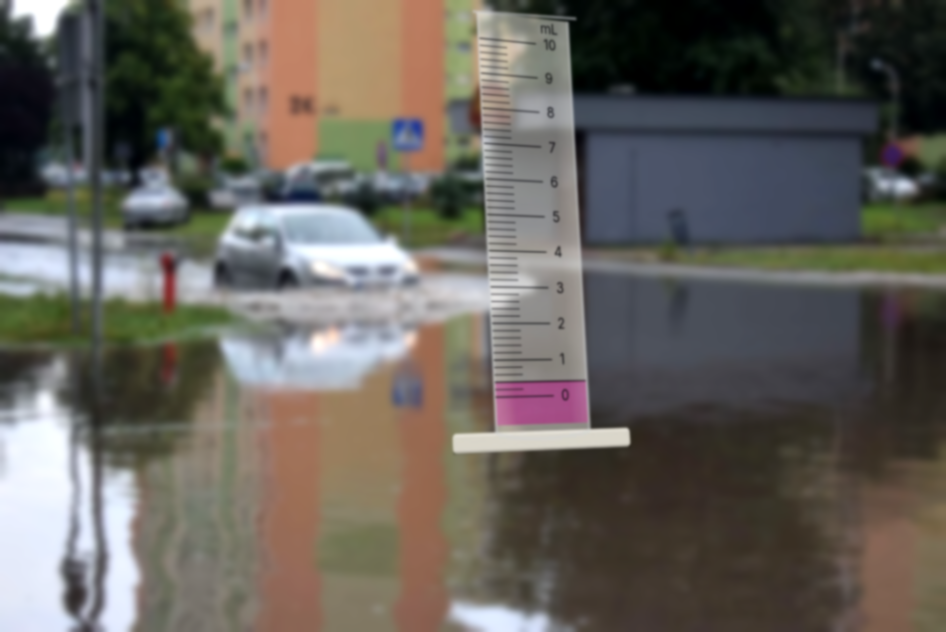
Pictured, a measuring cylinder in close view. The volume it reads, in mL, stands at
0.4 mL
